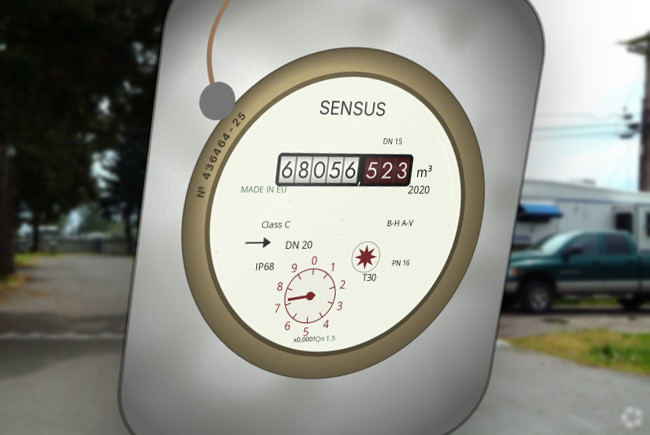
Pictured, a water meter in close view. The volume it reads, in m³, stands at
68056.5237 m³
